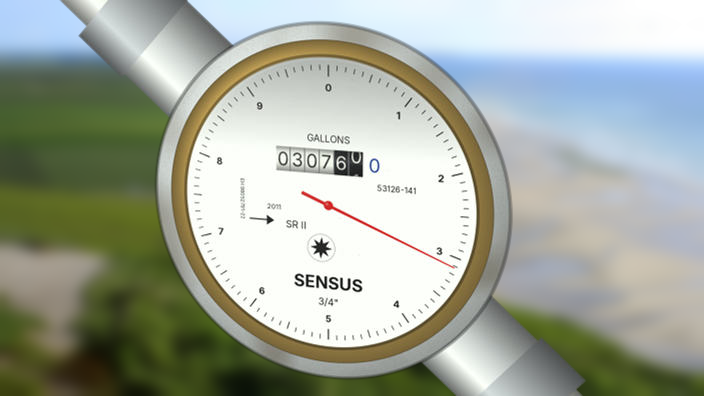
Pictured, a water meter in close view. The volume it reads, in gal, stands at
307603.1 gal
